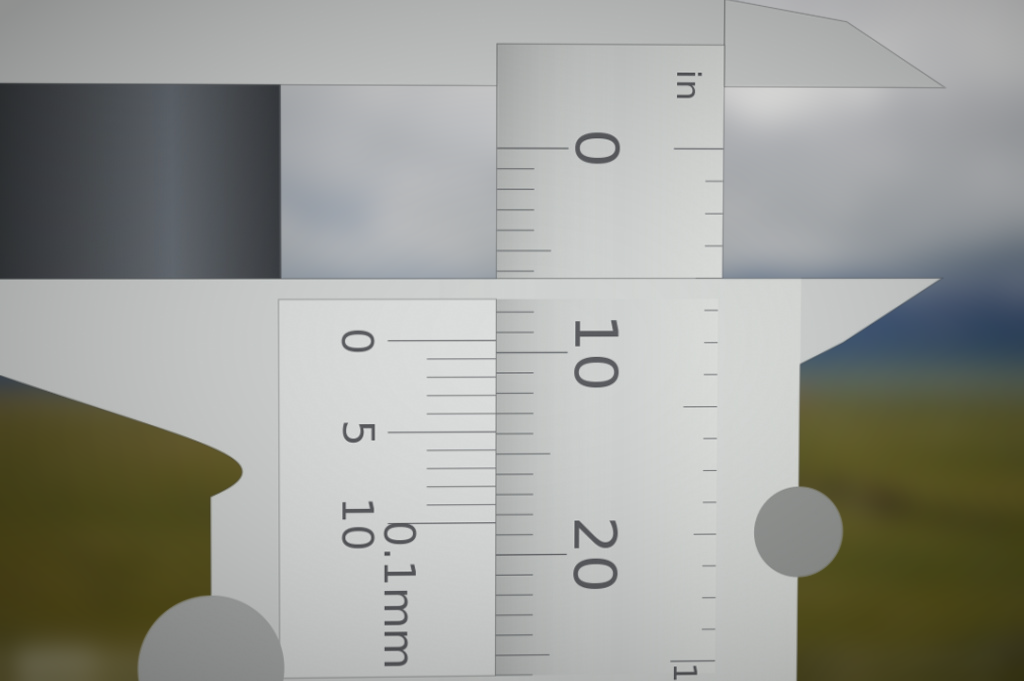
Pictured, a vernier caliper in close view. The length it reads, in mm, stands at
9.4 mm
